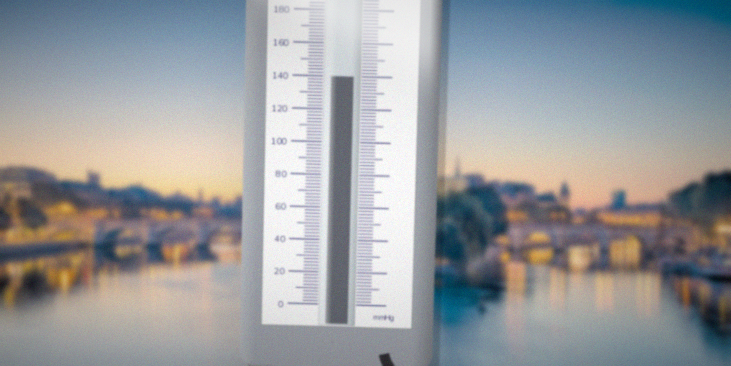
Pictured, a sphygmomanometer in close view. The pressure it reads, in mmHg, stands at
140 mmHg
